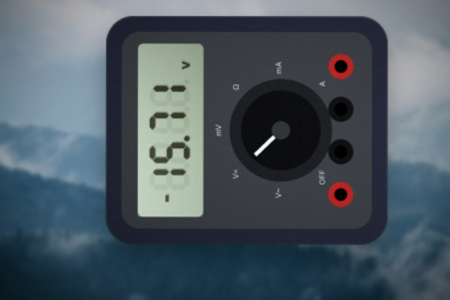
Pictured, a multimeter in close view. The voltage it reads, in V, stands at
-15.71 V
